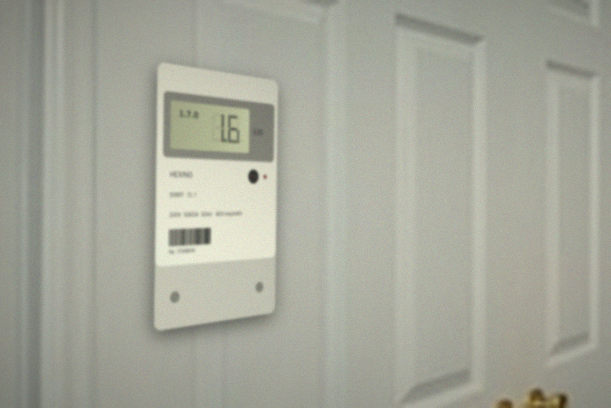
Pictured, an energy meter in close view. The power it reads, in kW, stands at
1.6 kW
